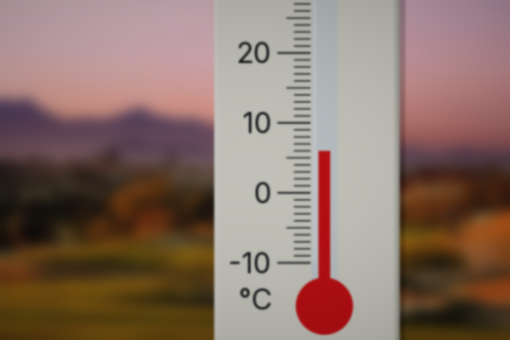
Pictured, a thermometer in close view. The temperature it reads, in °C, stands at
6 °C
